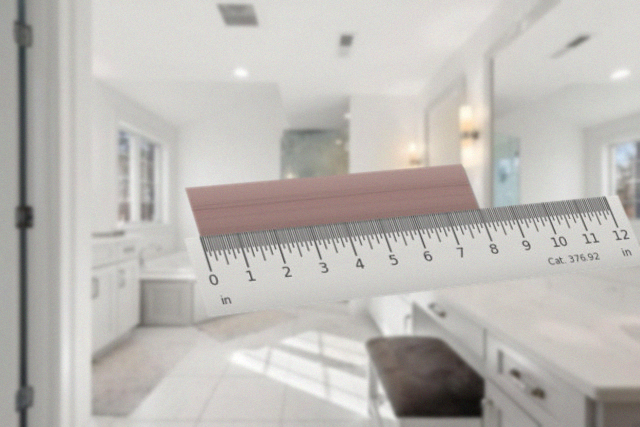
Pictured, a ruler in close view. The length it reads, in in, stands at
8 in
